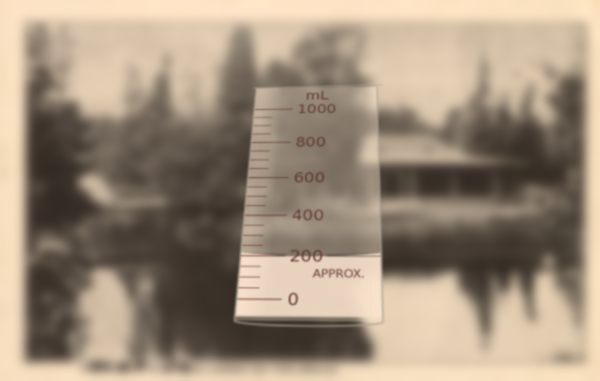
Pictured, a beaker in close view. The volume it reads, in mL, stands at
200 mL
